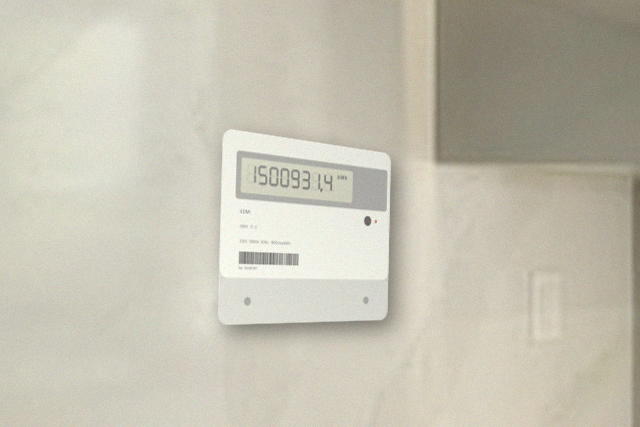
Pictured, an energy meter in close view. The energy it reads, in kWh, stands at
1500931.4 kWh
